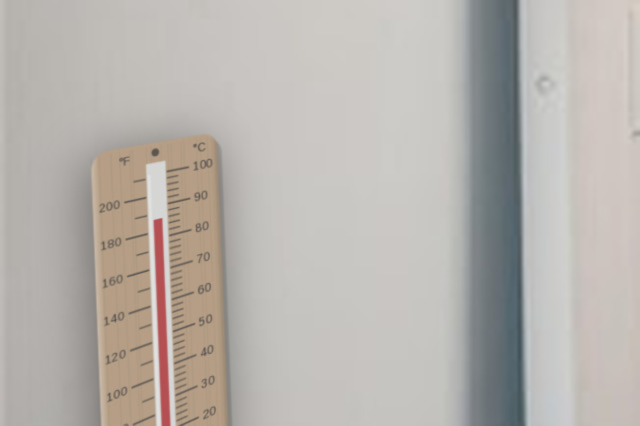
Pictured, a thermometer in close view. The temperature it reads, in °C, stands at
86 °C
